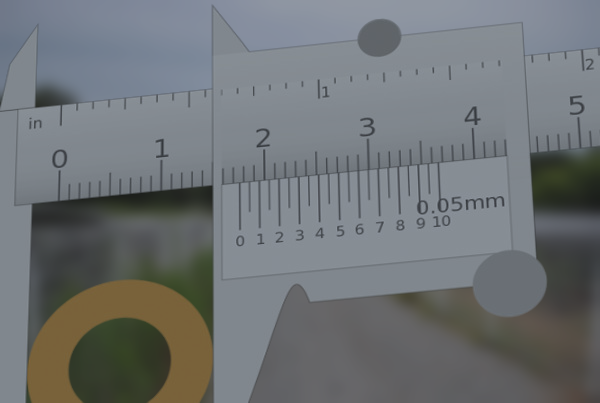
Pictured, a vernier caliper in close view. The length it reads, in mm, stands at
17.6 mm
